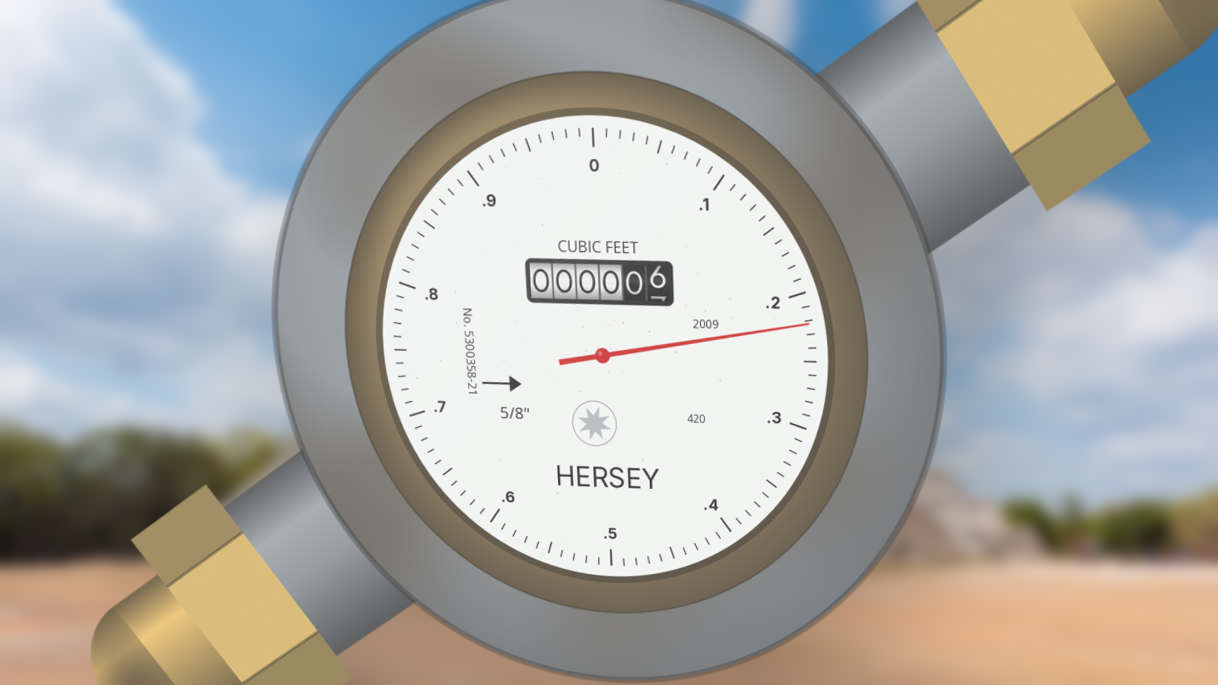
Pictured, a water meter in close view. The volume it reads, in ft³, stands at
6.22 ft³
